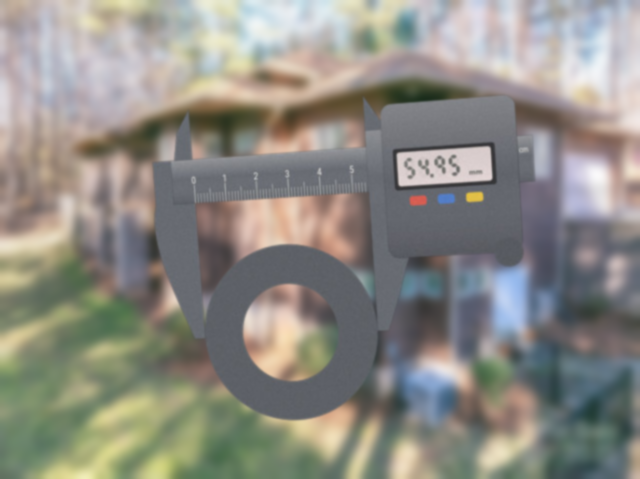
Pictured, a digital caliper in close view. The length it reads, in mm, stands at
54.95 mm
